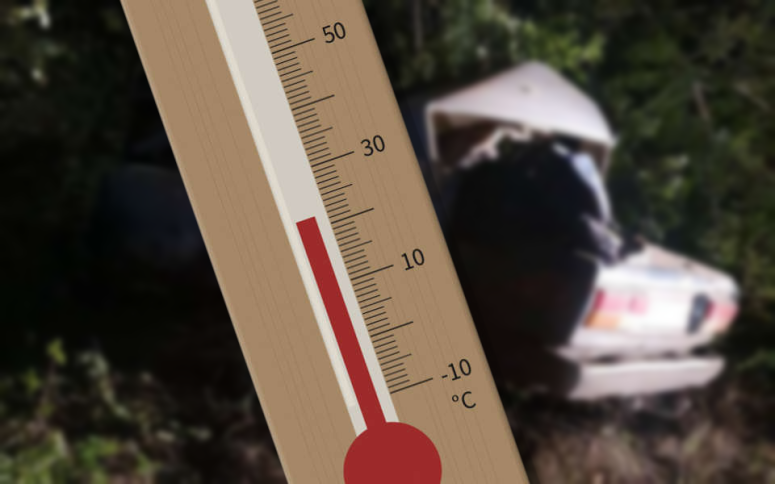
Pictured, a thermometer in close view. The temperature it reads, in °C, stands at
22 °C
